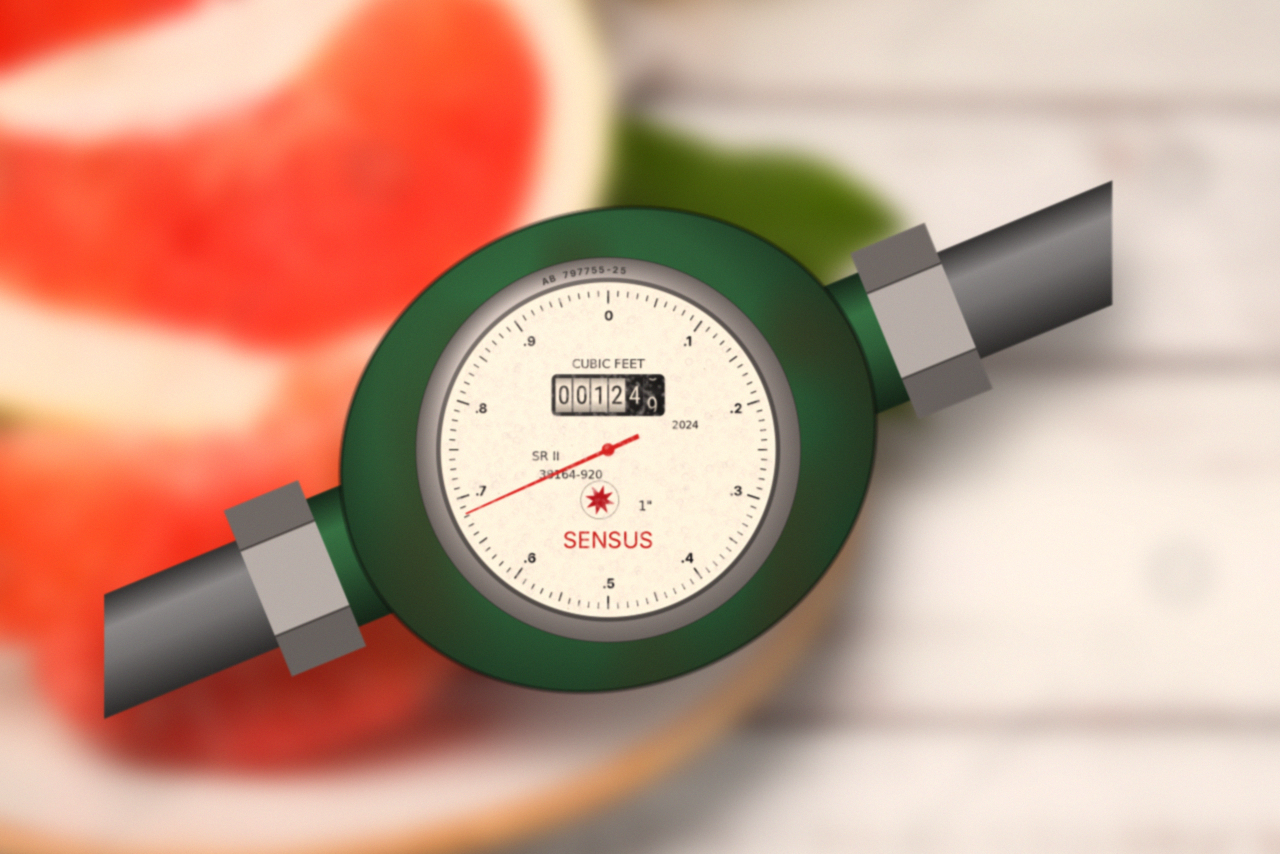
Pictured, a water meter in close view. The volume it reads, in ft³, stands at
1248.68 ft³
